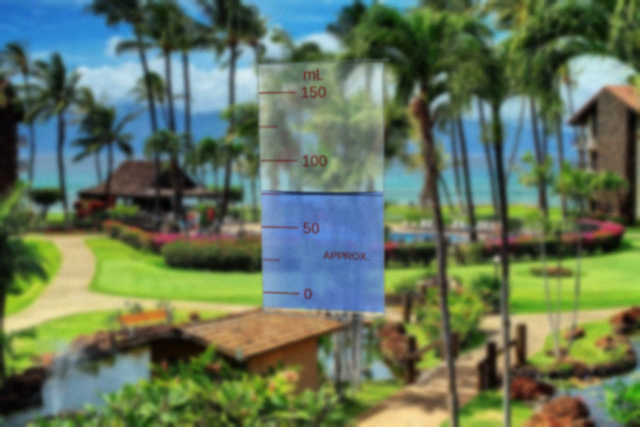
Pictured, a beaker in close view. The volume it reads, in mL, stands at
75 mL
